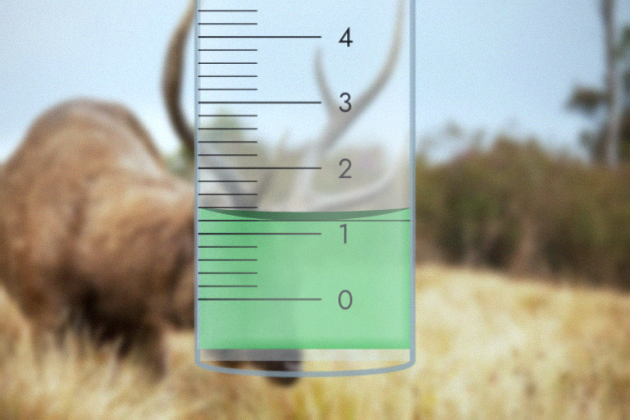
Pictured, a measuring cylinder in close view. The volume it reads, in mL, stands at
1.2 mL
